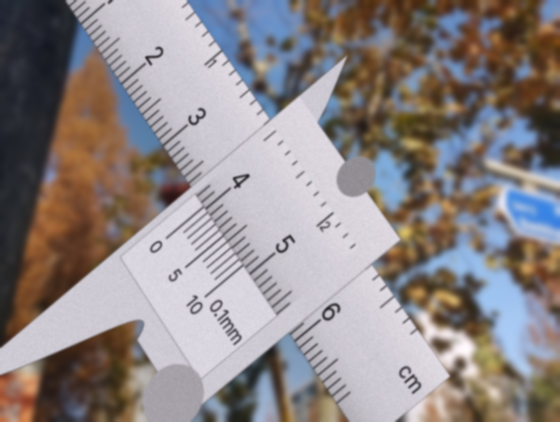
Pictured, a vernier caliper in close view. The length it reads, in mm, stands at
39.6 mm
